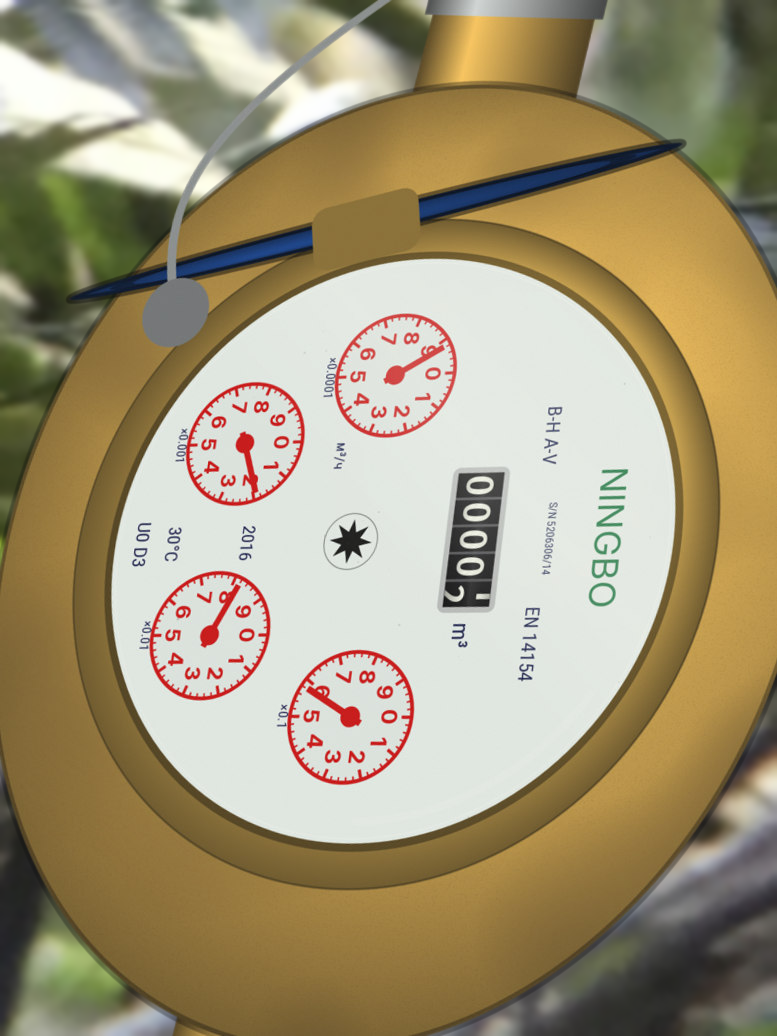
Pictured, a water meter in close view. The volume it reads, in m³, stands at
1.5819 m³
